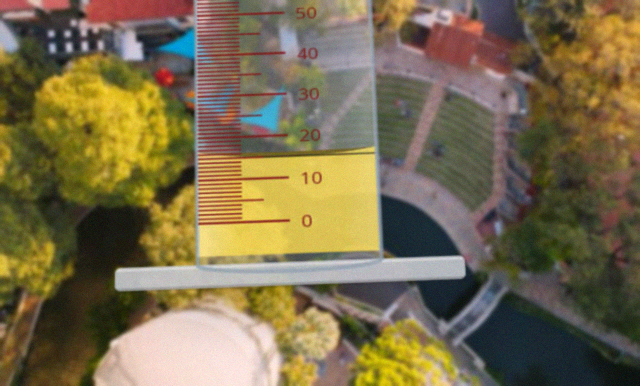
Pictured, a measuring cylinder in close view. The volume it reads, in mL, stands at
15 mL
